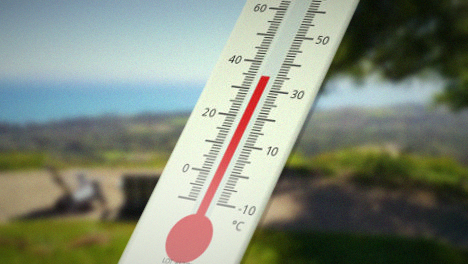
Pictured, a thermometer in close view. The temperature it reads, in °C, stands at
35 °C
